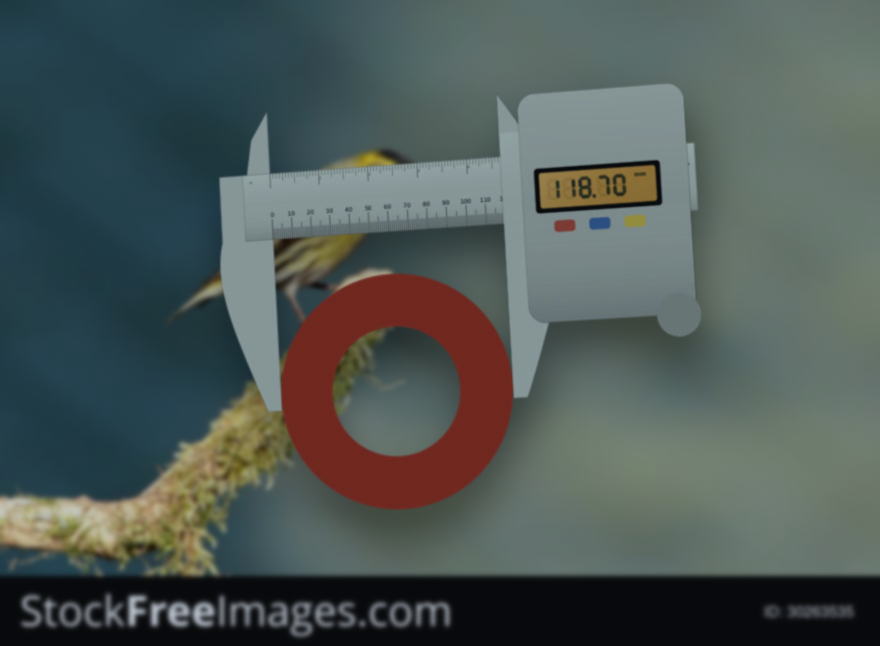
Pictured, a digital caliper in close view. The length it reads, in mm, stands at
118.70 mm
